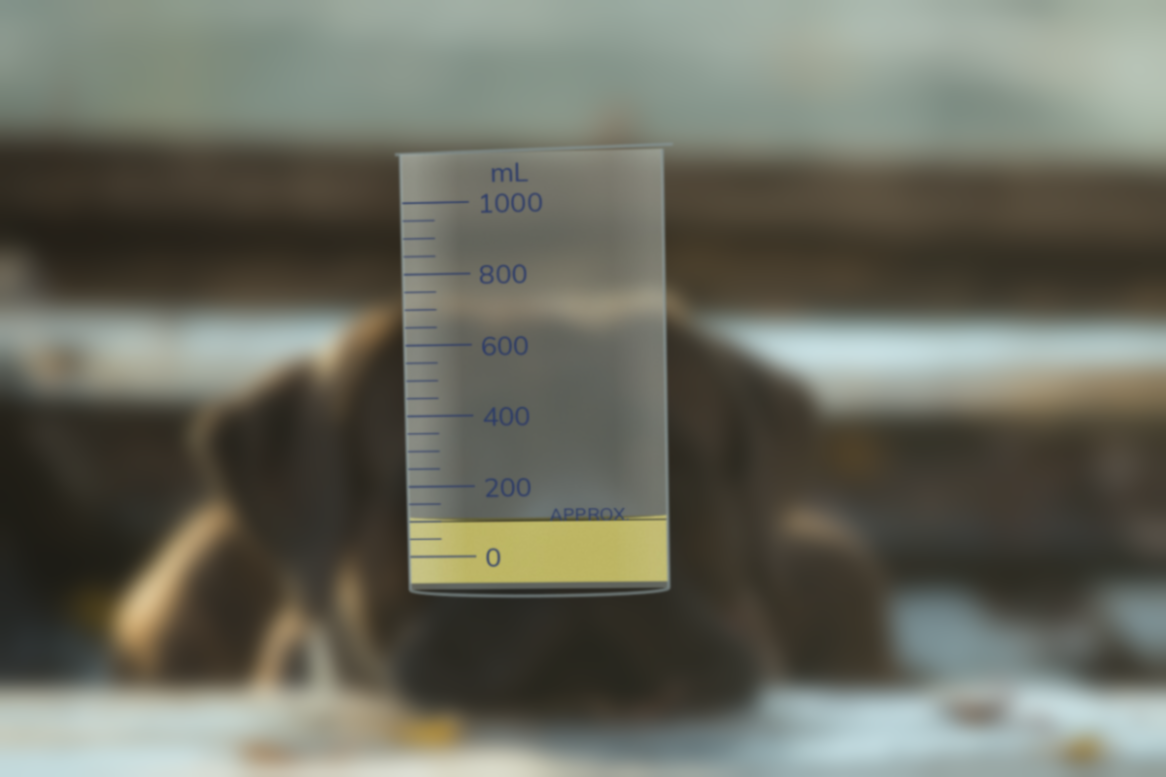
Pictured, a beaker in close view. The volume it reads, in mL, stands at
100 mL
